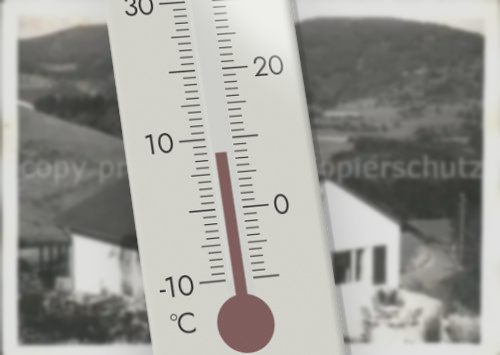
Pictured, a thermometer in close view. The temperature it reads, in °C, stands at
8 °C
